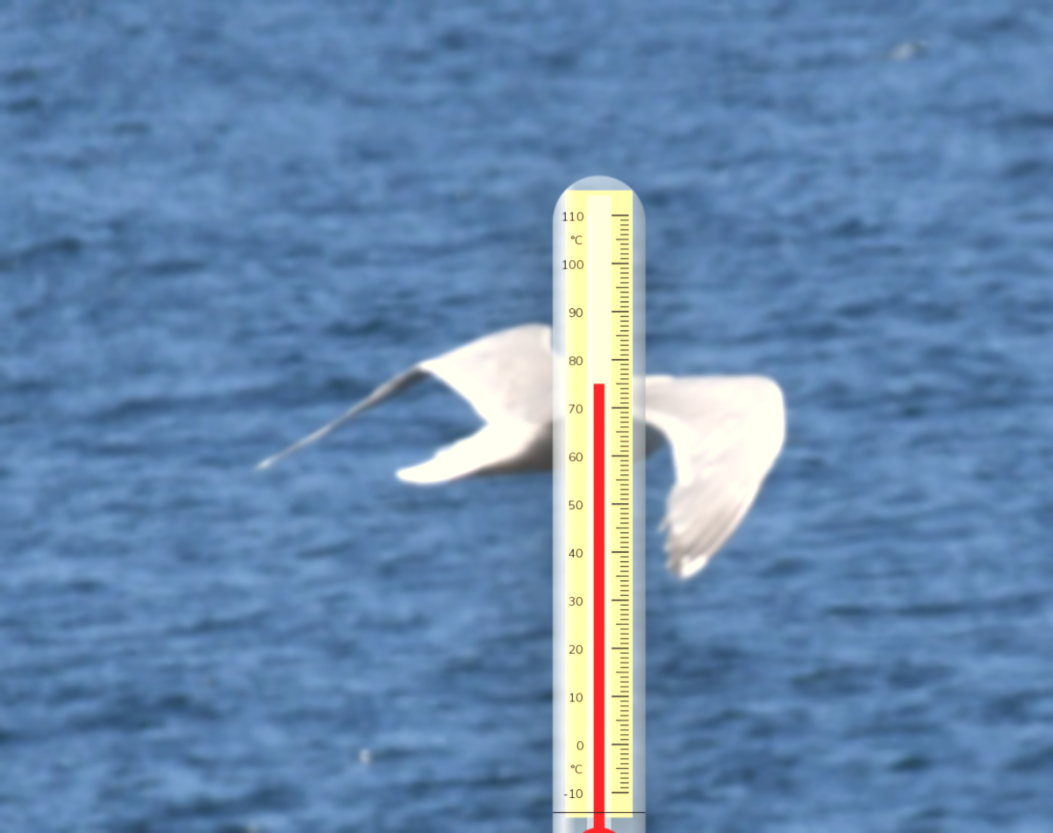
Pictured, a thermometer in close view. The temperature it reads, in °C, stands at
75 °C
